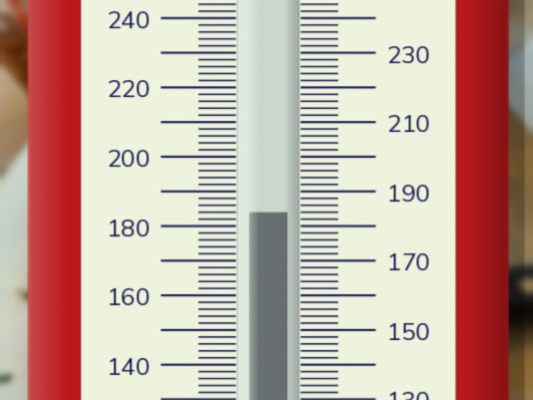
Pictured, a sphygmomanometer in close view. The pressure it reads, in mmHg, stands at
184 mmHg
